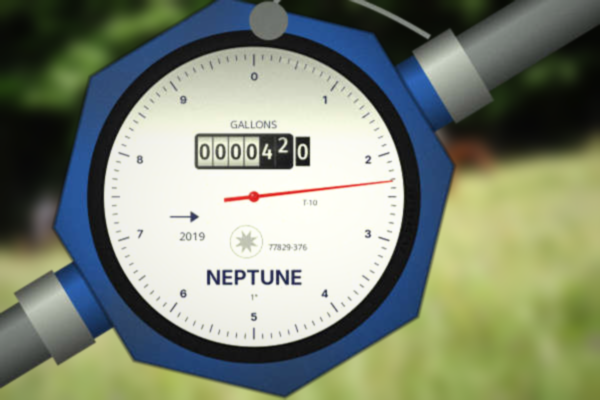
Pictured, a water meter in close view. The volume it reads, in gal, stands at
422.3 gal
